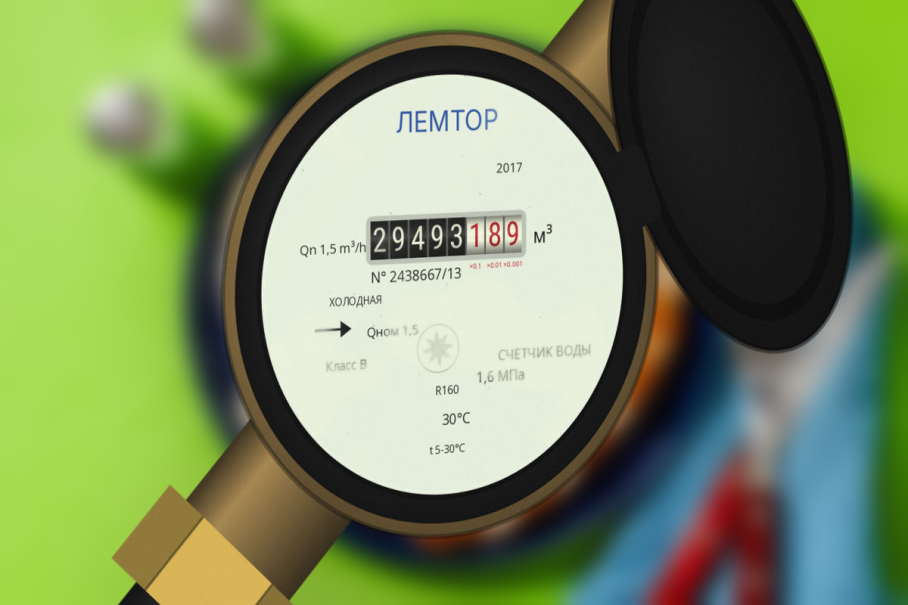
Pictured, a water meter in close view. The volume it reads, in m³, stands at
29493.189 m³
